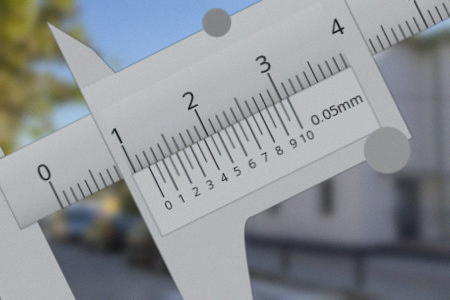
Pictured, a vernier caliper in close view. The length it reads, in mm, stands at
11.8 mm
